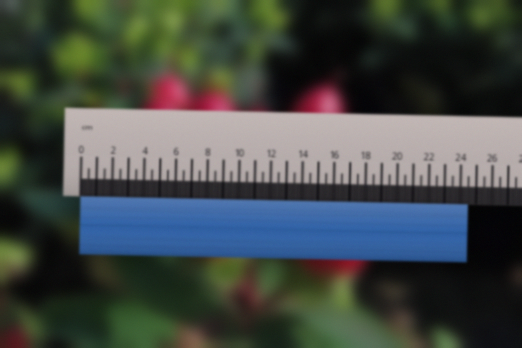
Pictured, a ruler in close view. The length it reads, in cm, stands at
24.5 cm
